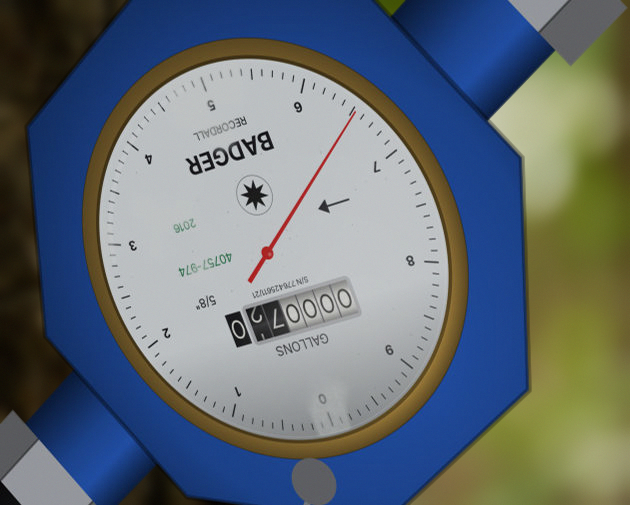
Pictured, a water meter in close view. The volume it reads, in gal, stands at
716.5 gal
